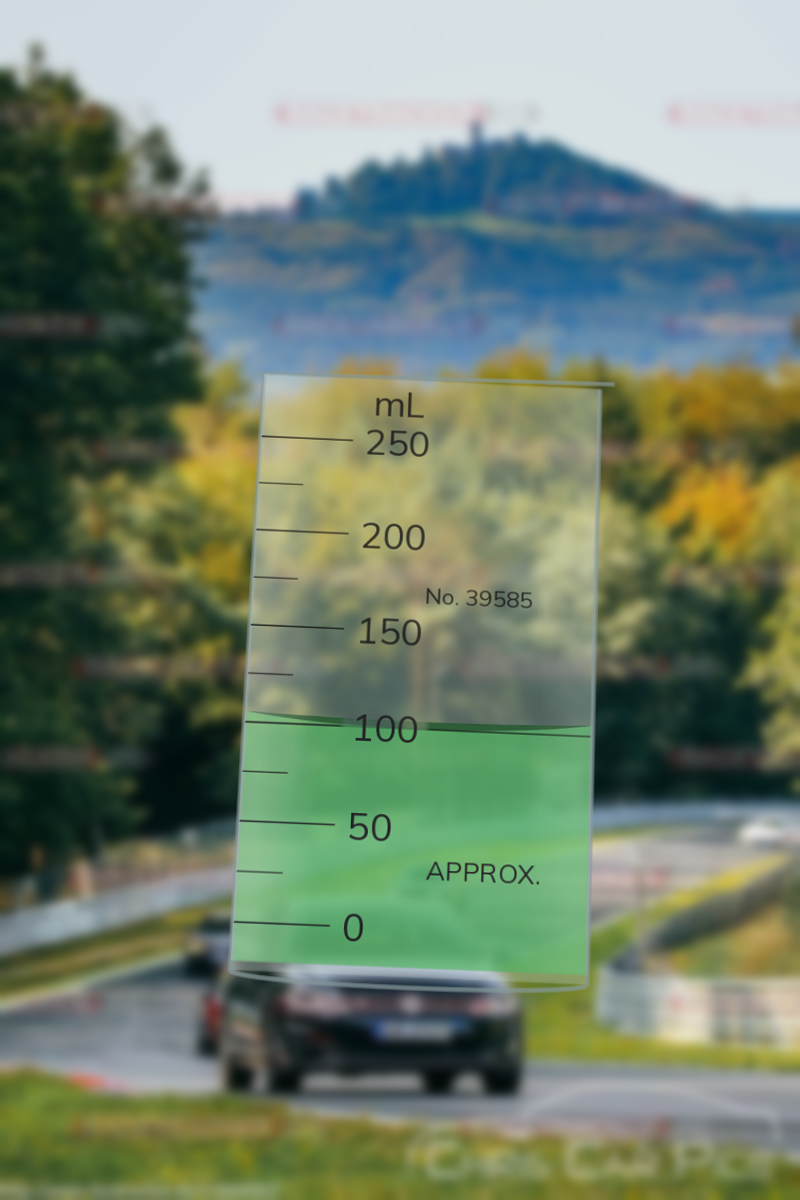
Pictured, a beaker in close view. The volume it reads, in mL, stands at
100 mL
